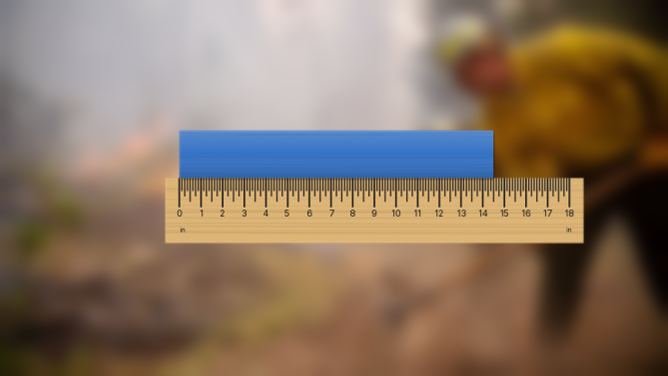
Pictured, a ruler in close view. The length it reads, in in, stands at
14.5 in
